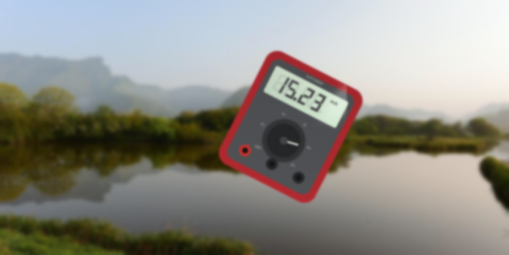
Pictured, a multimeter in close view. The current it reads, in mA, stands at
15.23 mA
